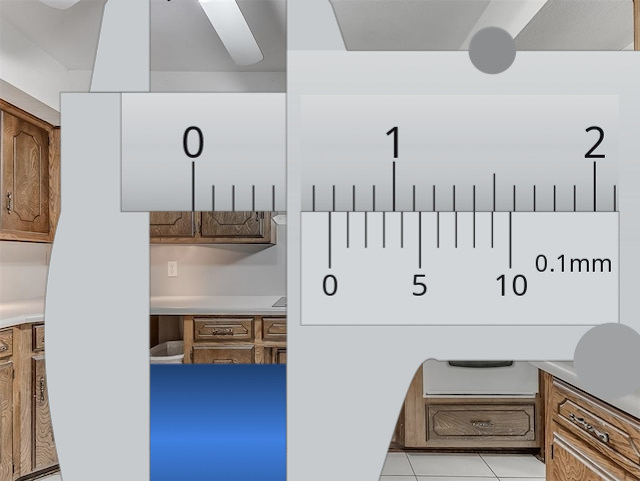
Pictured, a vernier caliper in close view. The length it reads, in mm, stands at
6.8 mm
